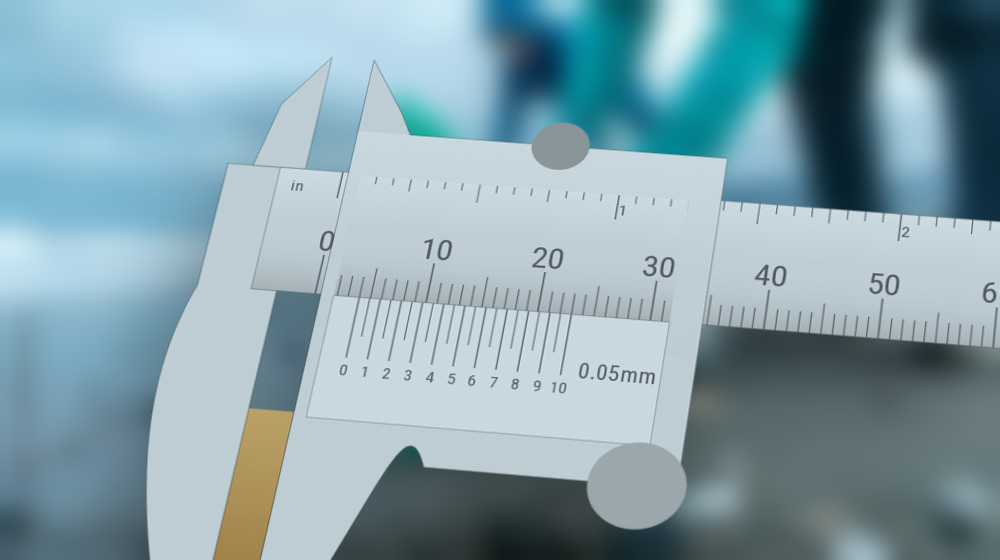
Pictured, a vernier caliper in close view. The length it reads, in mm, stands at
4.0 mm
